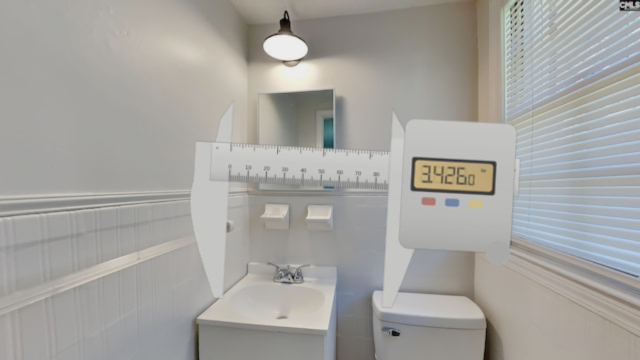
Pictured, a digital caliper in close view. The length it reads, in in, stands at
3.4260 in
